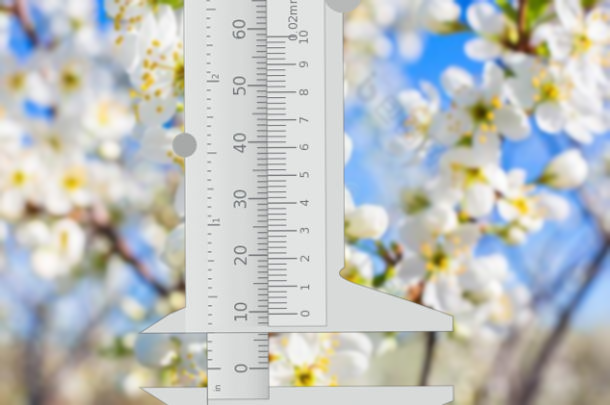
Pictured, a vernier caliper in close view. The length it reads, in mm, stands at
9.6 mm
